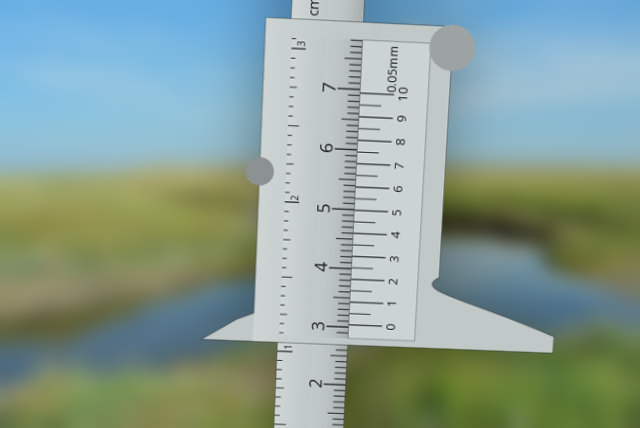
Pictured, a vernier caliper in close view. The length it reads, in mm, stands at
30.4 mm
